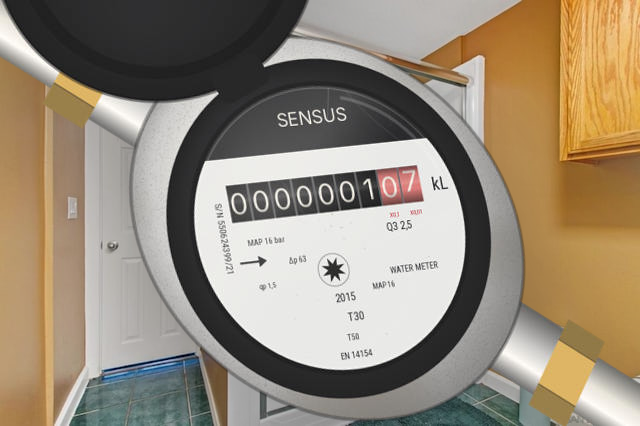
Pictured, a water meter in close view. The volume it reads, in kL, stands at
1.07 kL
